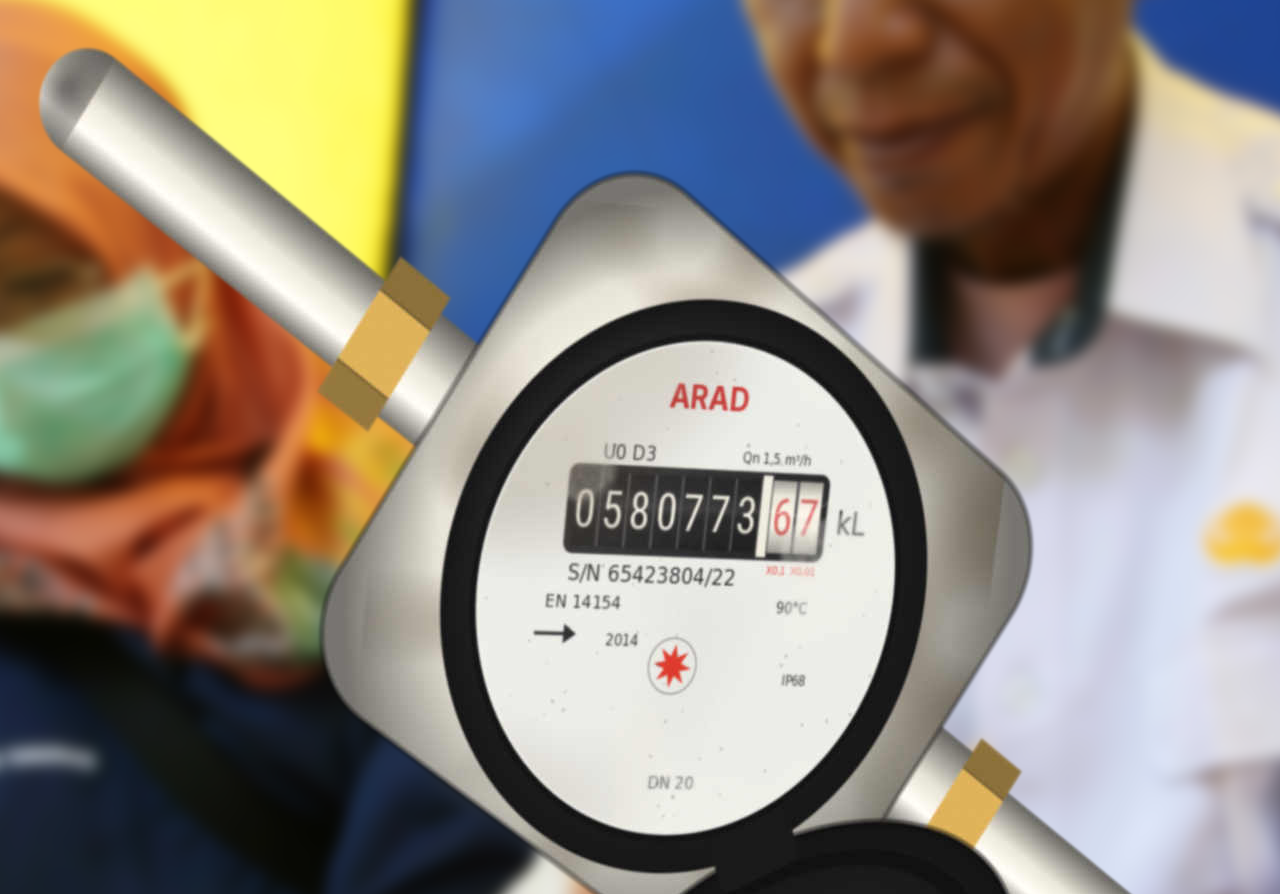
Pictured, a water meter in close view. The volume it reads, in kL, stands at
580773.67 kL
